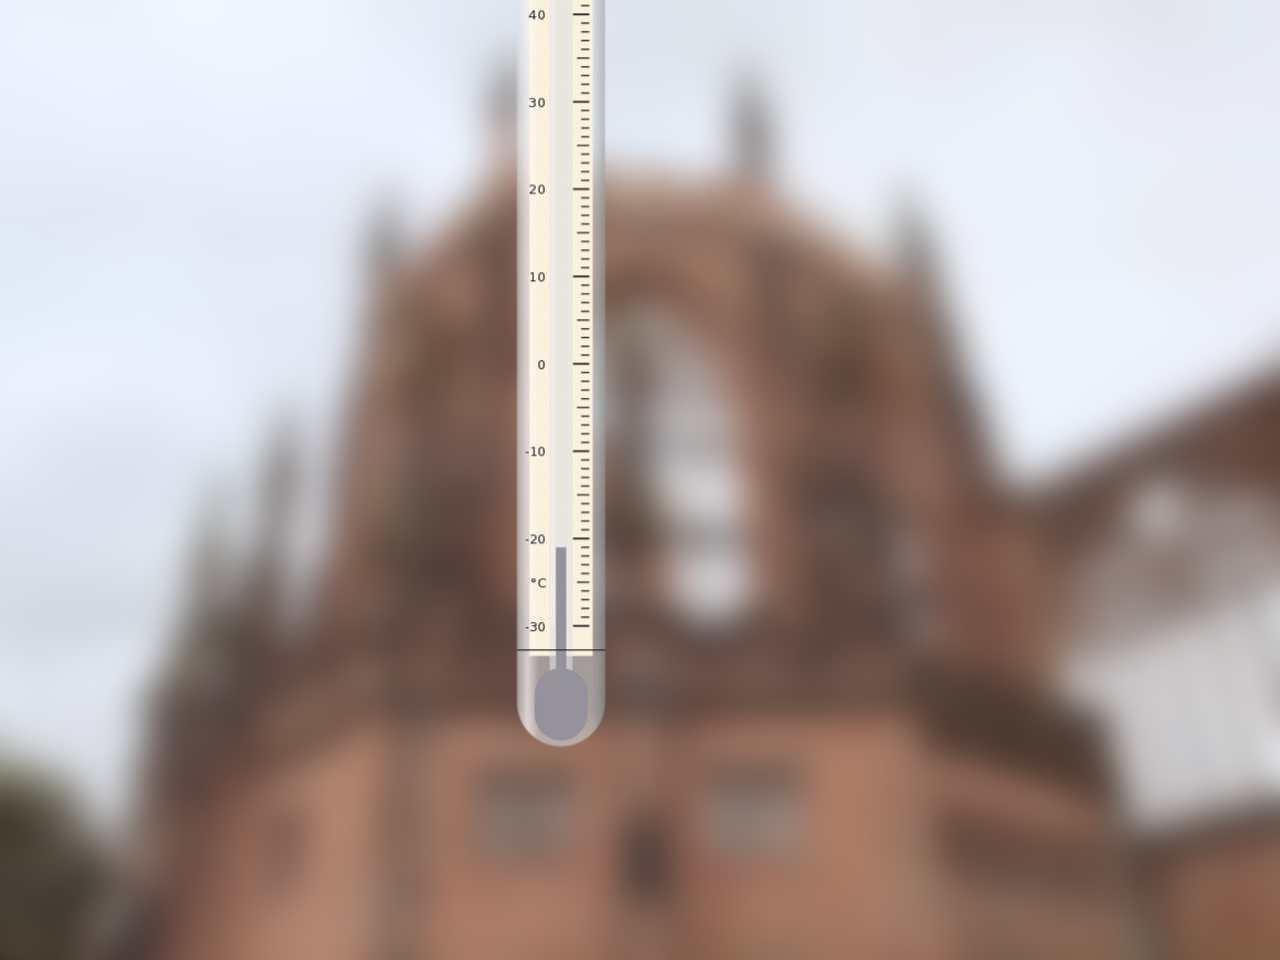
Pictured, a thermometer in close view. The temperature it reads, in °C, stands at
-21 °C
